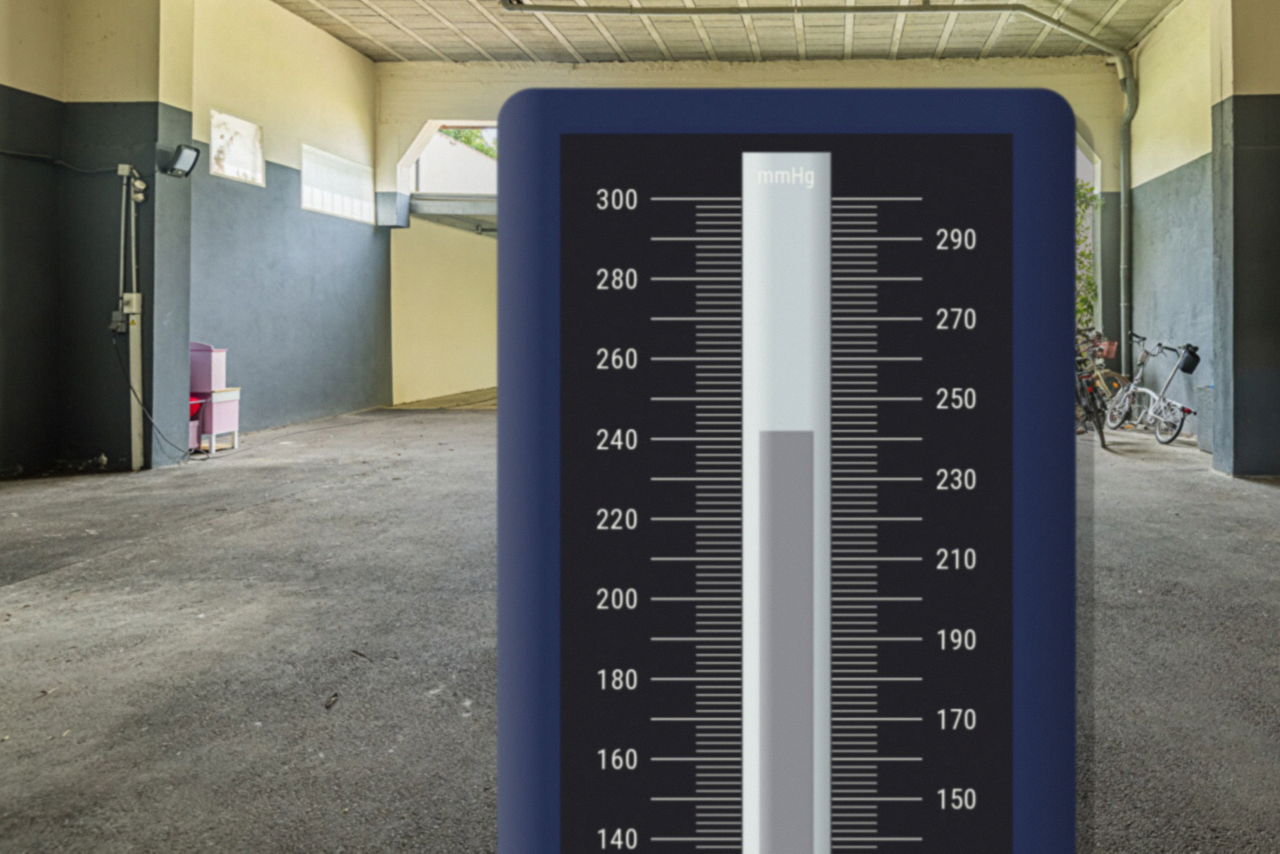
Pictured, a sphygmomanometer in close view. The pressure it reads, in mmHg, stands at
242 mmHg
